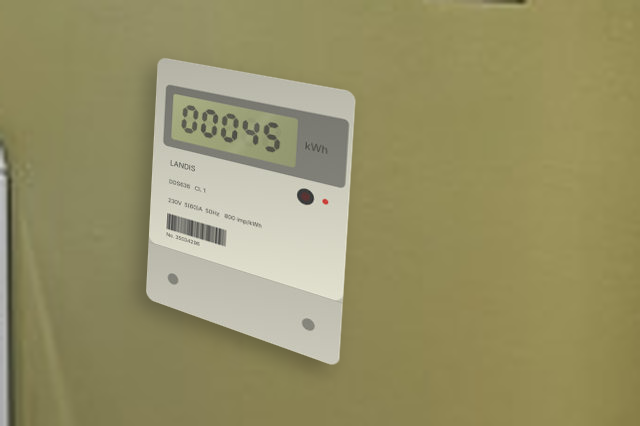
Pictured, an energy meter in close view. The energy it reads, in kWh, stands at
45 kWh
